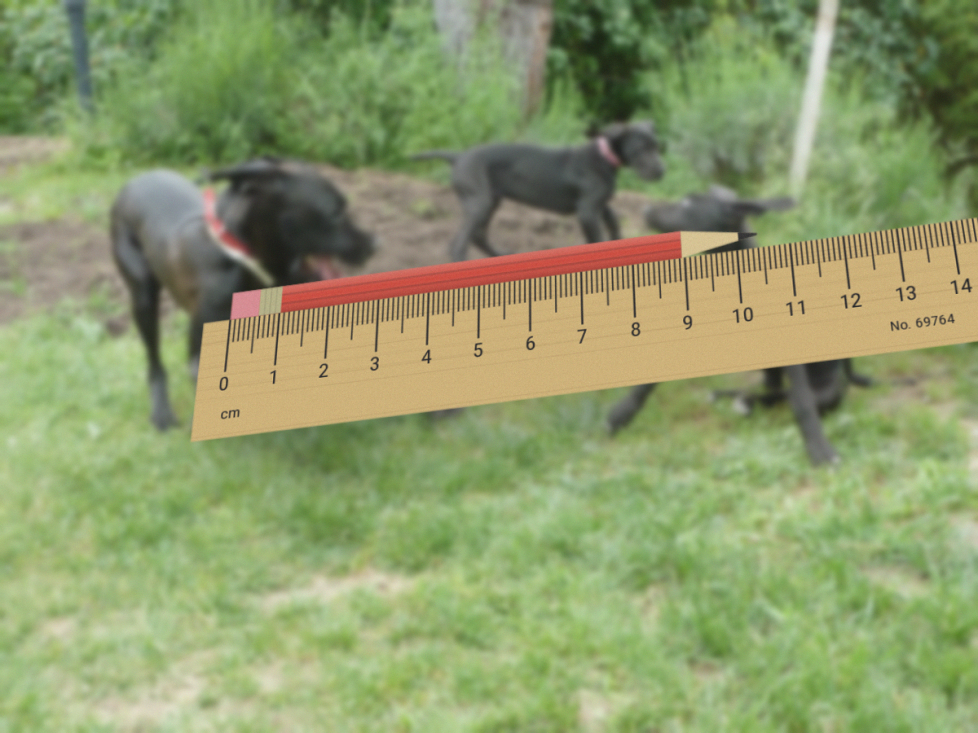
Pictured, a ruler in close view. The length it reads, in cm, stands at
10.4 cm
